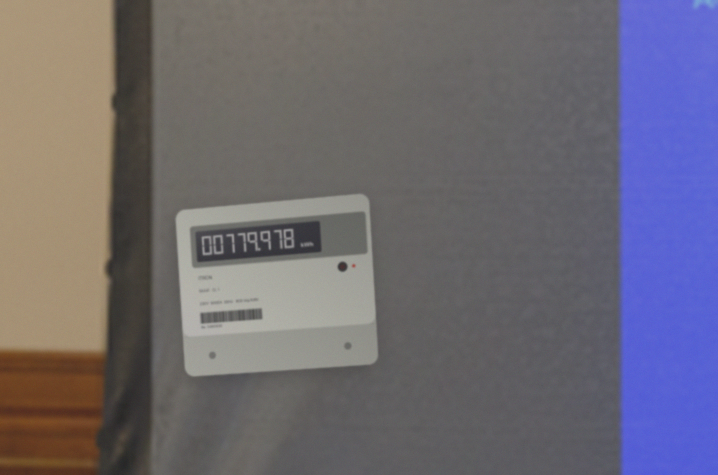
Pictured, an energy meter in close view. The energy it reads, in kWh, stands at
779.978 kWh
